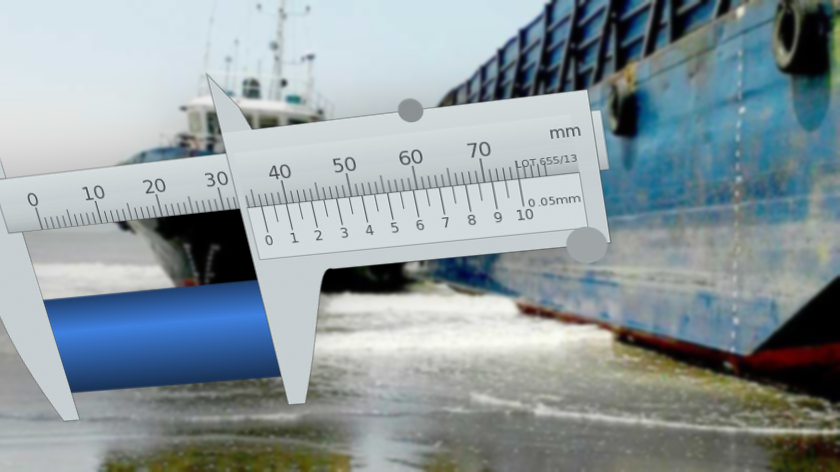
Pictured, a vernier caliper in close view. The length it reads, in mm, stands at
36.0 mm
